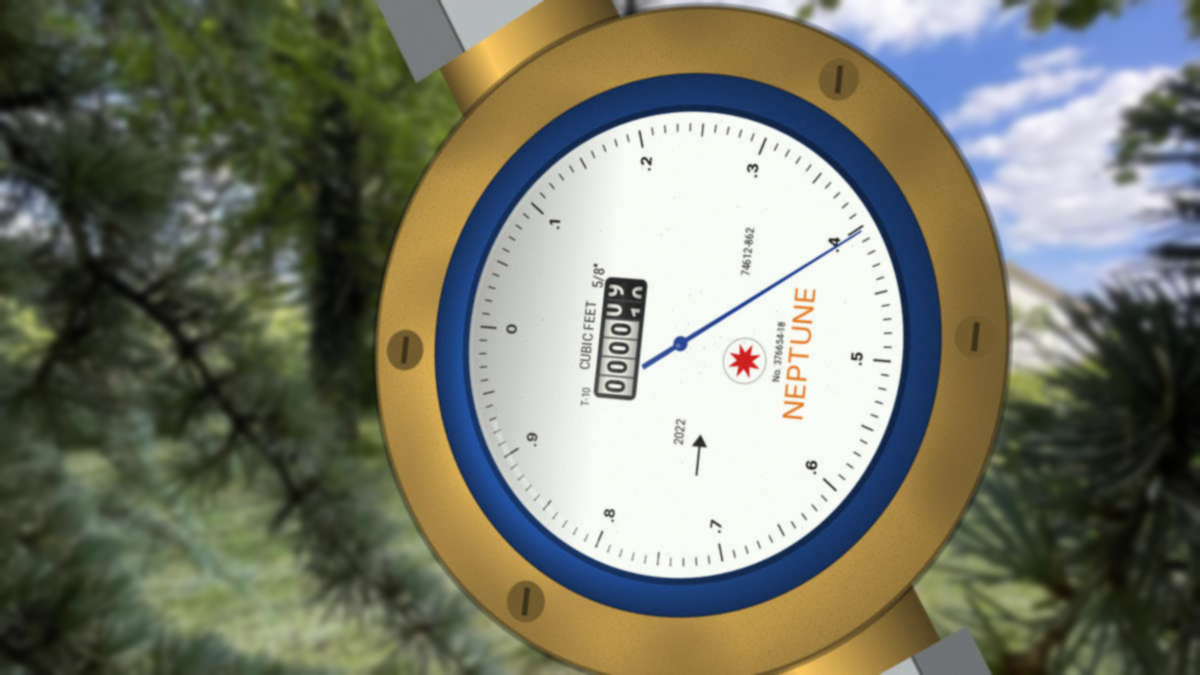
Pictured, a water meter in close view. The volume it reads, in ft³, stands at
9.40 ft³
